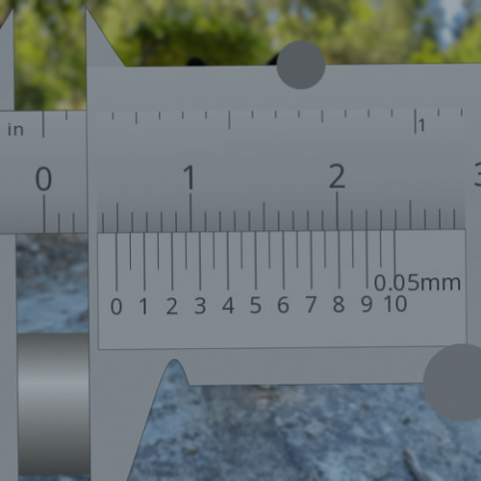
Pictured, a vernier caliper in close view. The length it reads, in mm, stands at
4.9 mm
